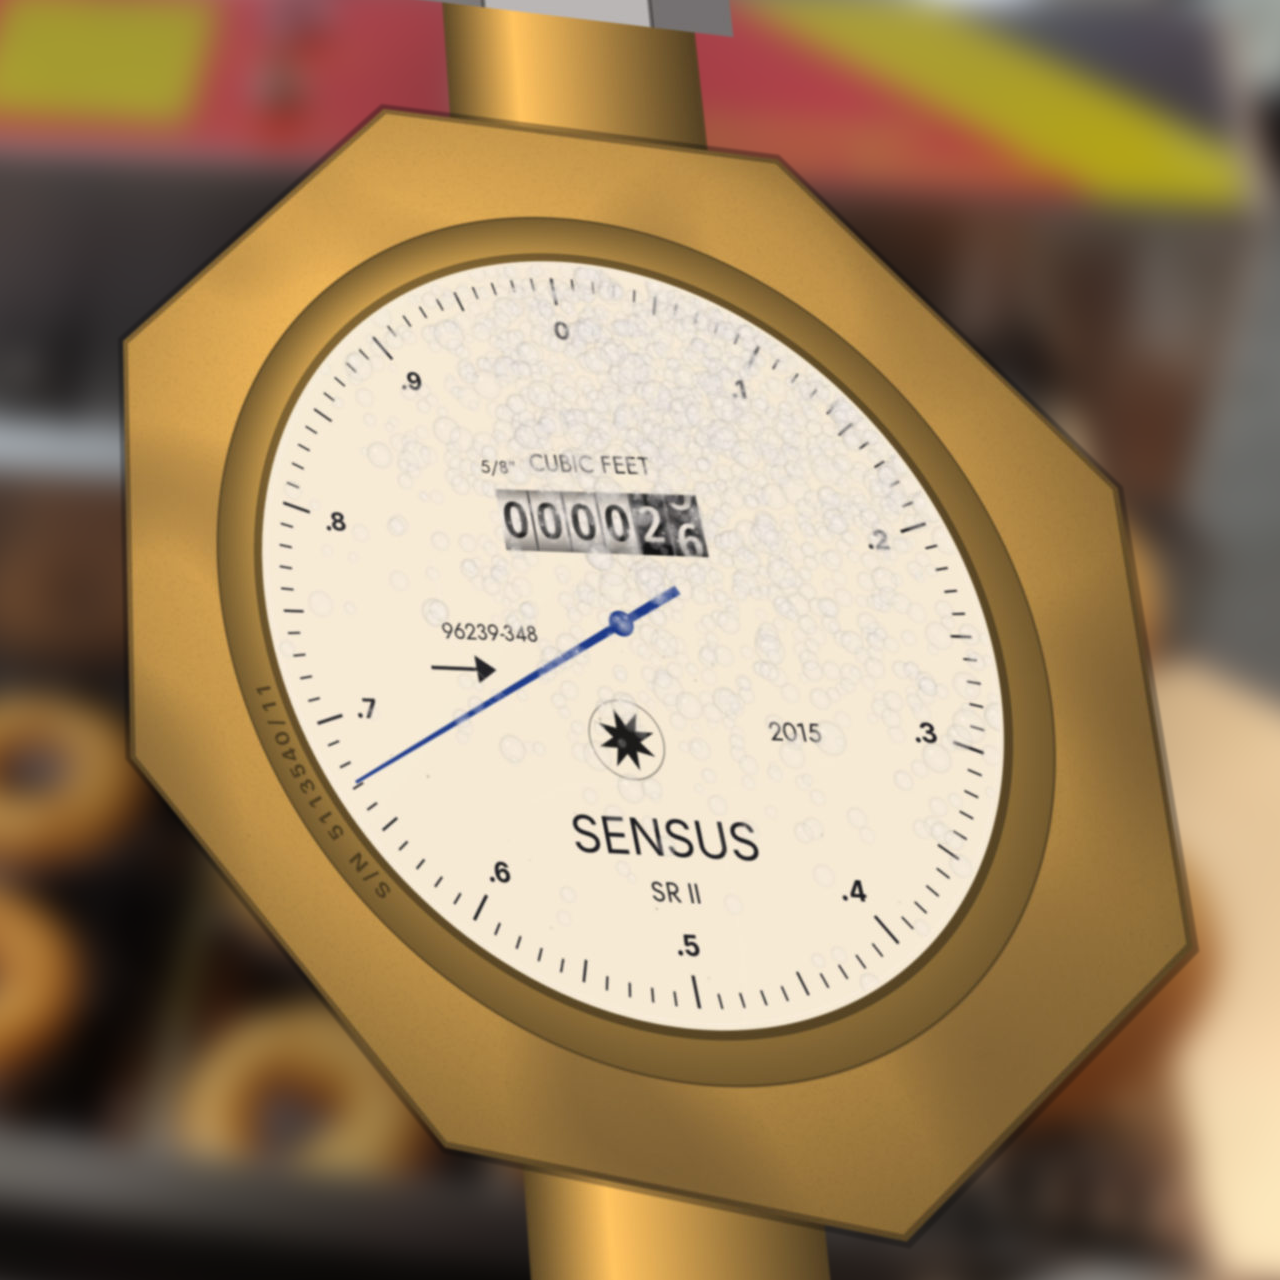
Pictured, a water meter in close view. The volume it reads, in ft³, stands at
25.67 ft³
